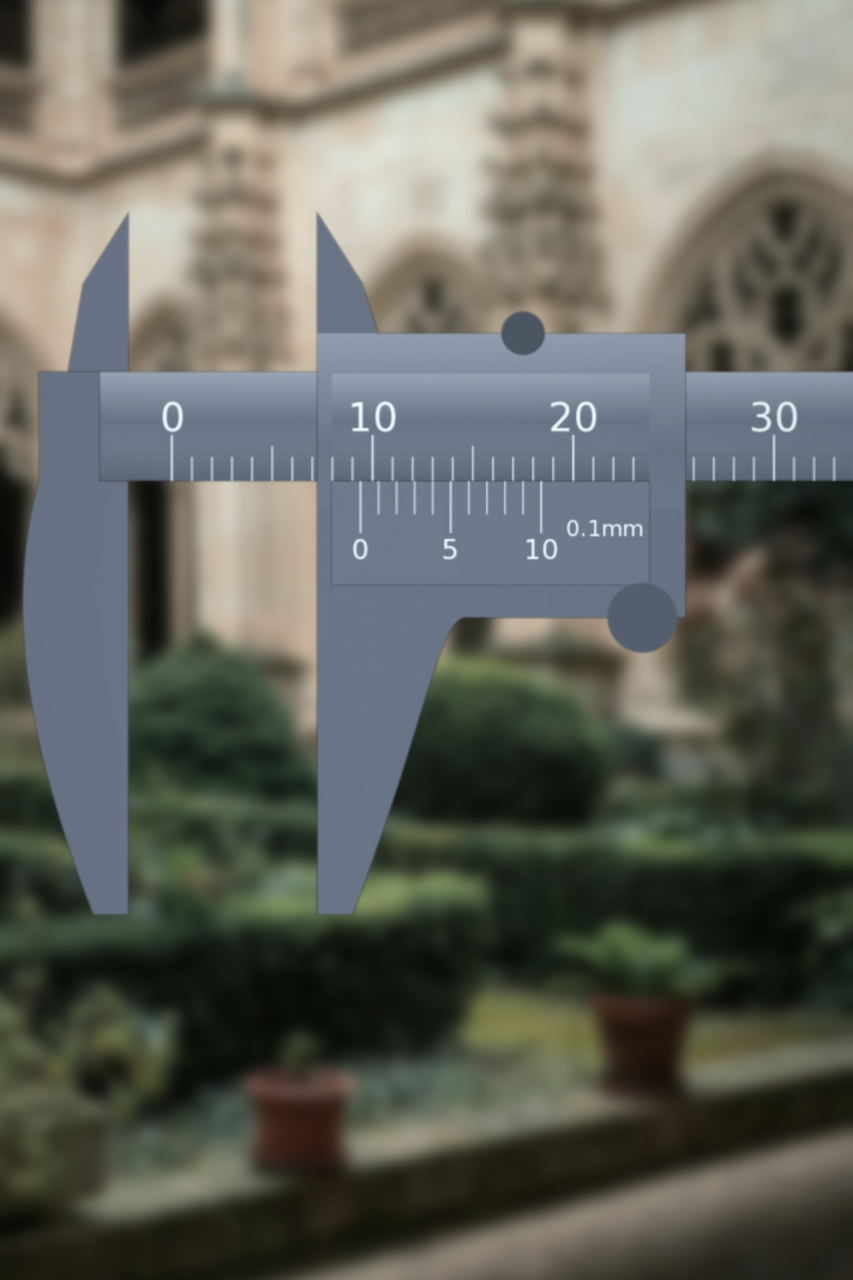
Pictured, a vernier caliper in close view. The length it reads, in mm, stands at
9.4 mm
